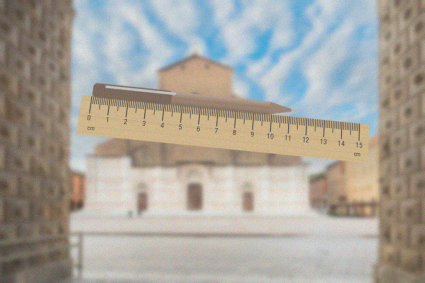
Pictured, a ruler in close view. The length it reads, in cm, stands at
11.5 cm
